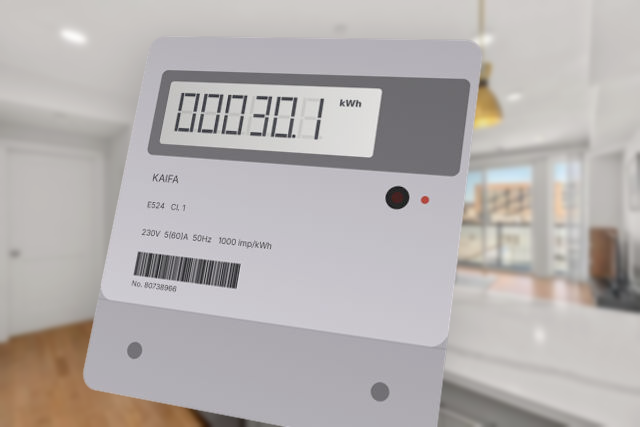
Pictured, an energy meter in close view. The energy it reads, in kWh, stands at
30.1 kWh
